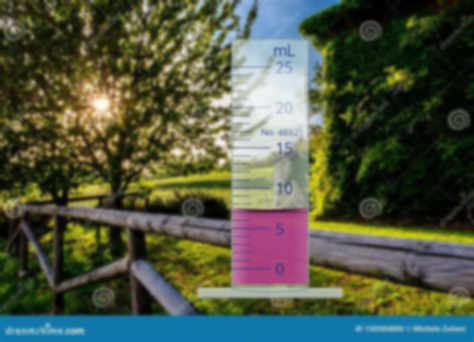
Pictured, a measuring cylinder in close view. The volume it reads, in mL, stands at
7 mL
